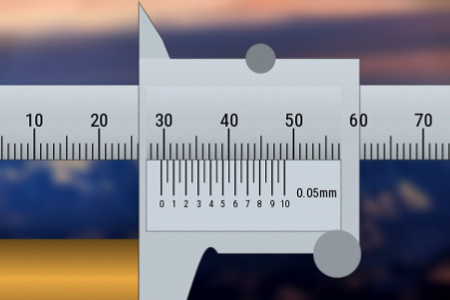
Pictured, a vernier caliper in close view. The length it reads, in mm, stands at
29.6 mm
